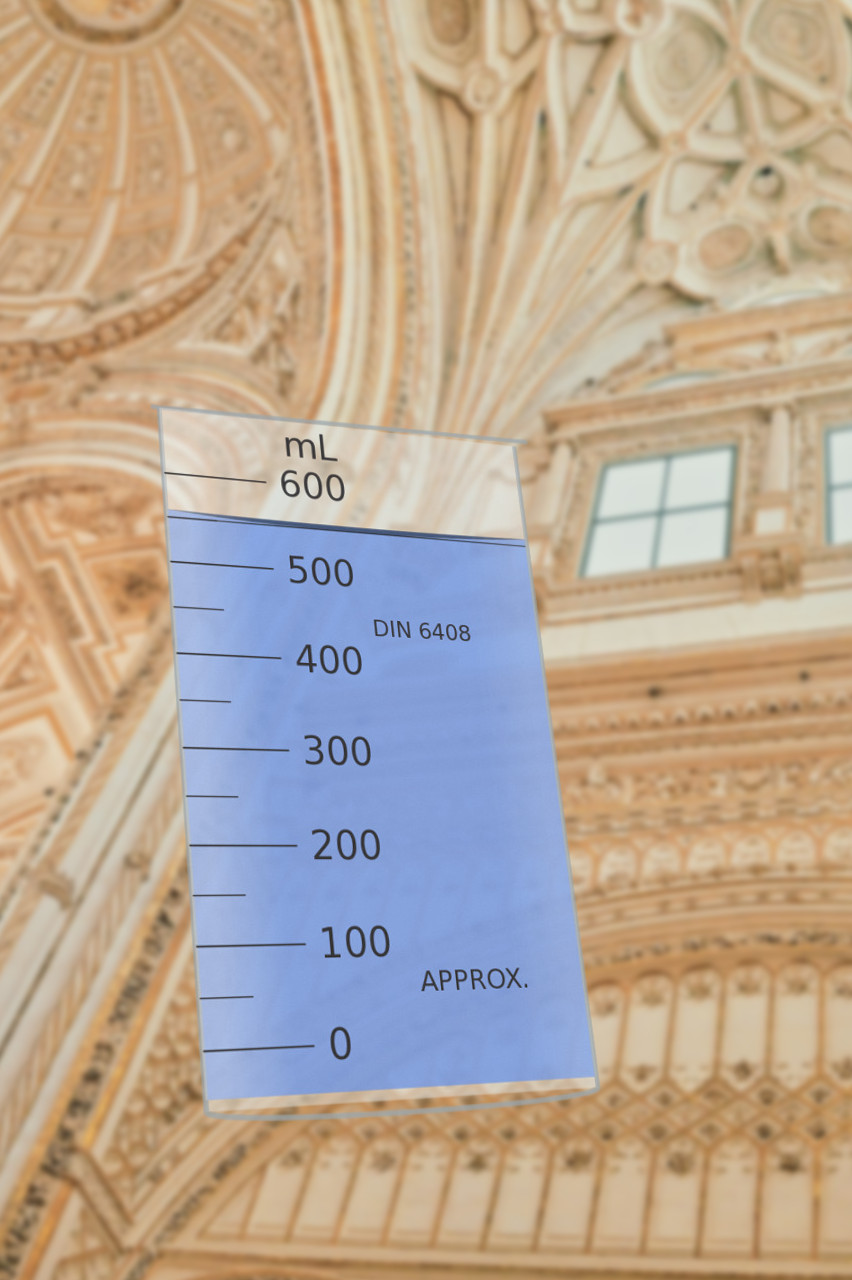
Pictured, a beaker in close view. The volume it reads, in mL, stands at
550 mL
